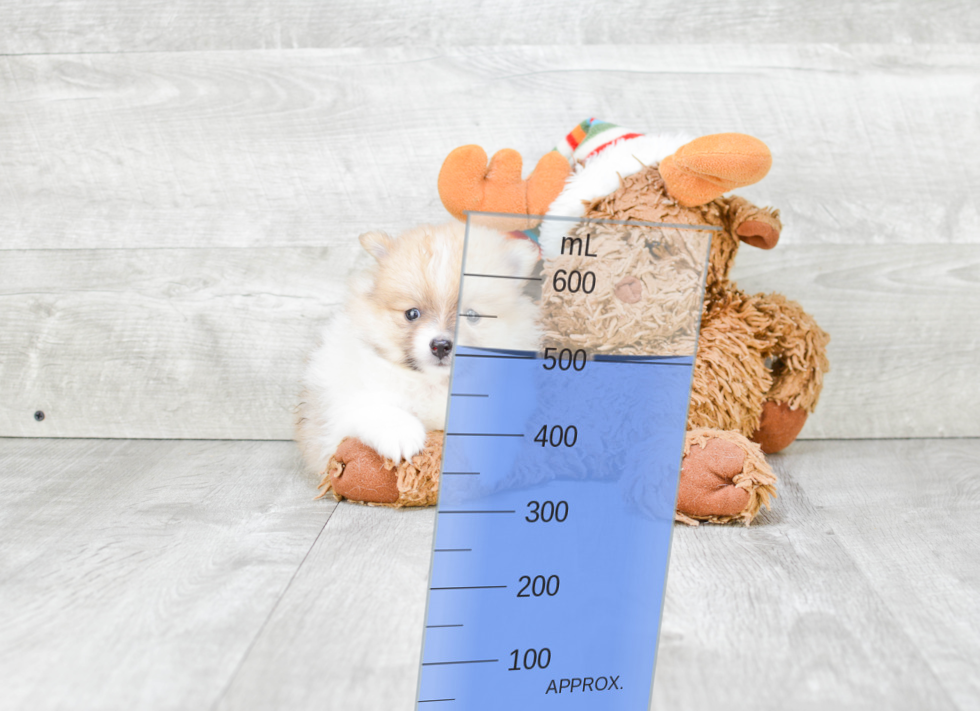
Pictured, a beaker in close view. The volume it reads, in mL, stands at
500 mL
